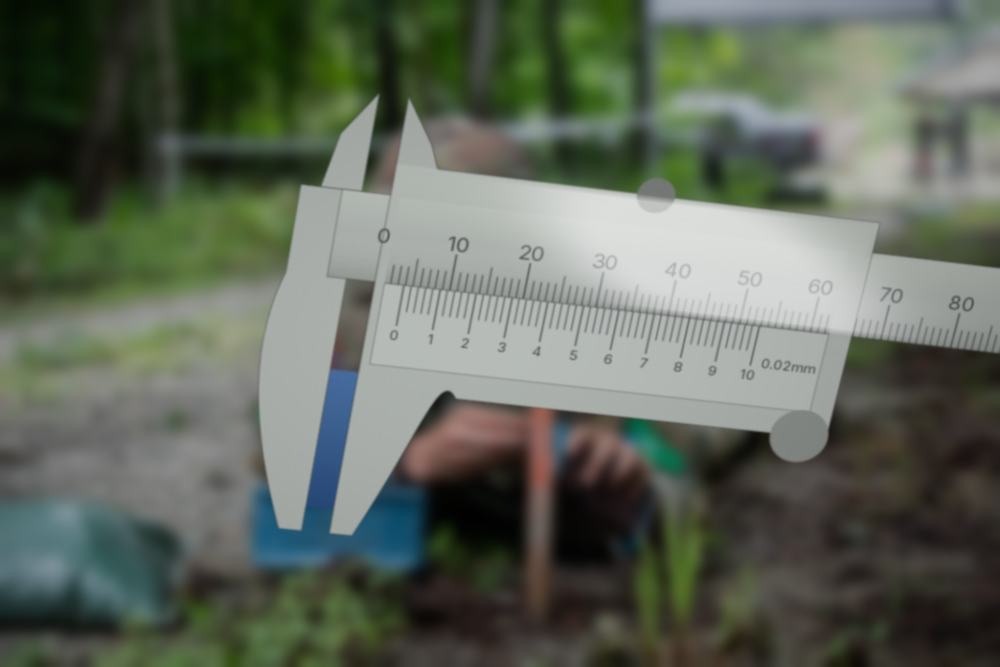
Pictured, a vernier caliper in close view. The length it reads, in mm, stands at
3.8 mm
